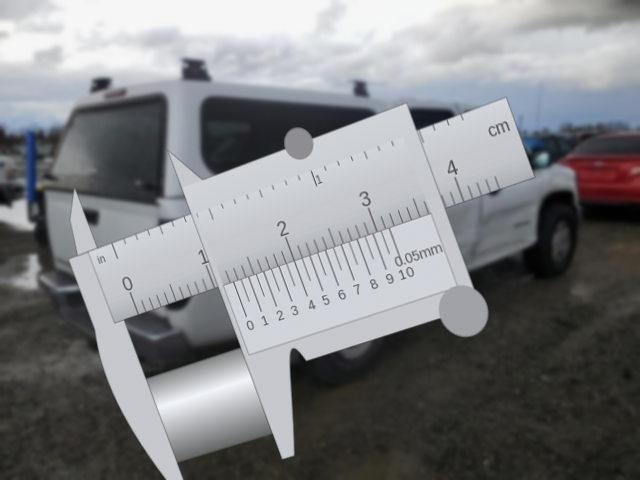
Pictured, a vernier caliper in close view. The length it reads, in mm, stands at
12.4 mm
